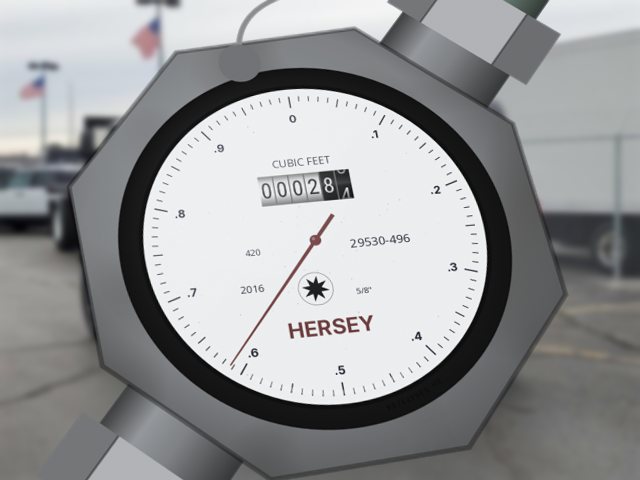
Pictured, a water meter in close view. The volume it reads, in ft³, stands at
283.61 ft³
